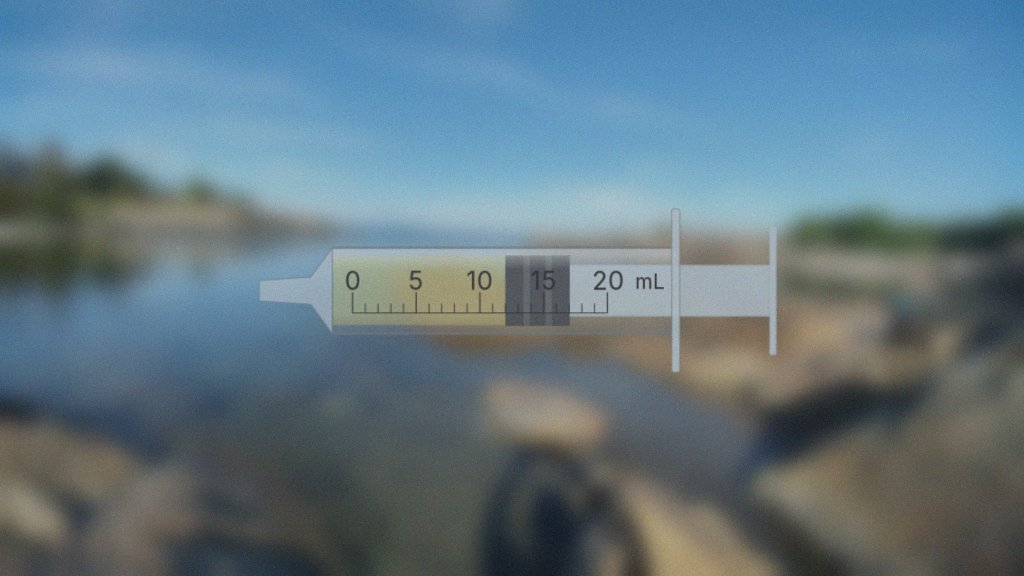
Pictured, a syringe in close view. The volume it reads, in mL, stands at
12 mL
